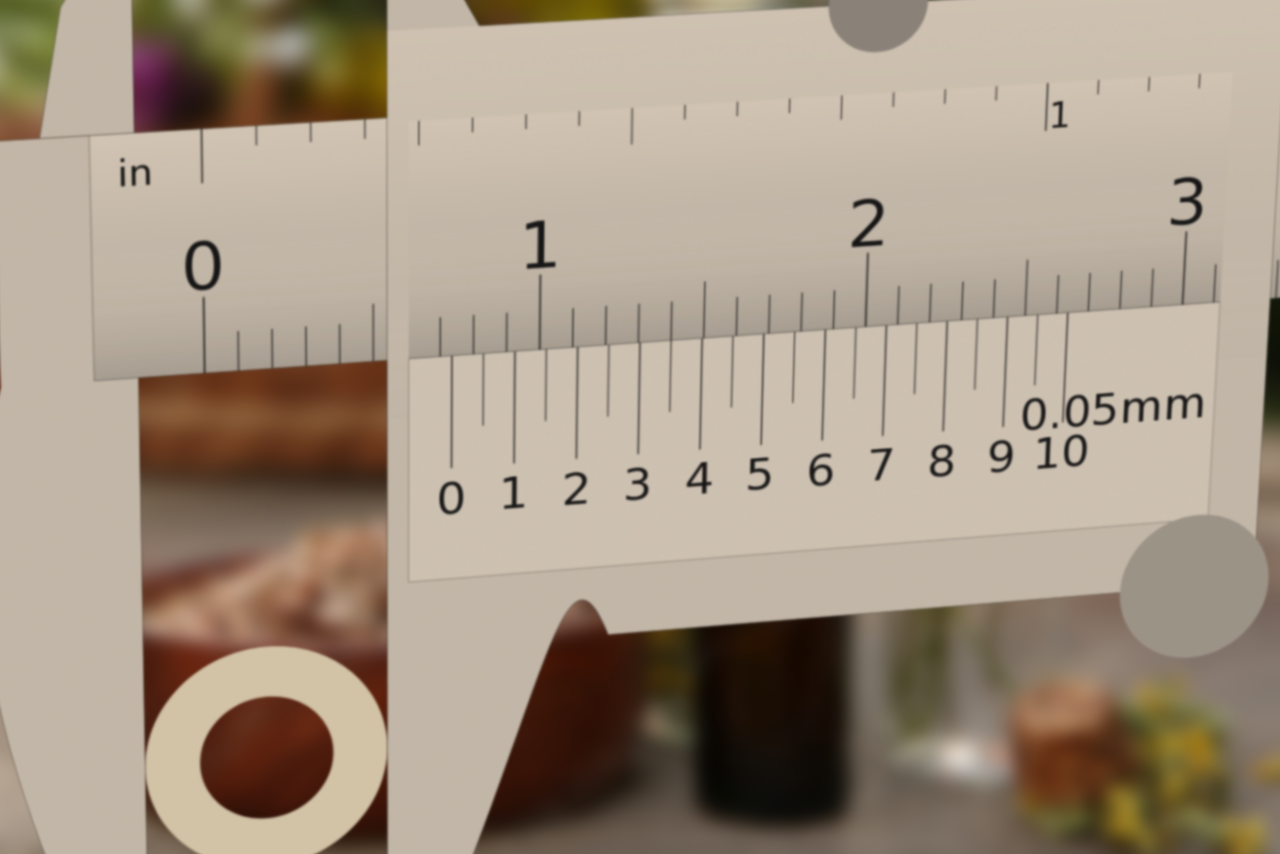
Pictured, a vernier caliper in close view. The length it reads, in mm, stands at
7.35 mm
